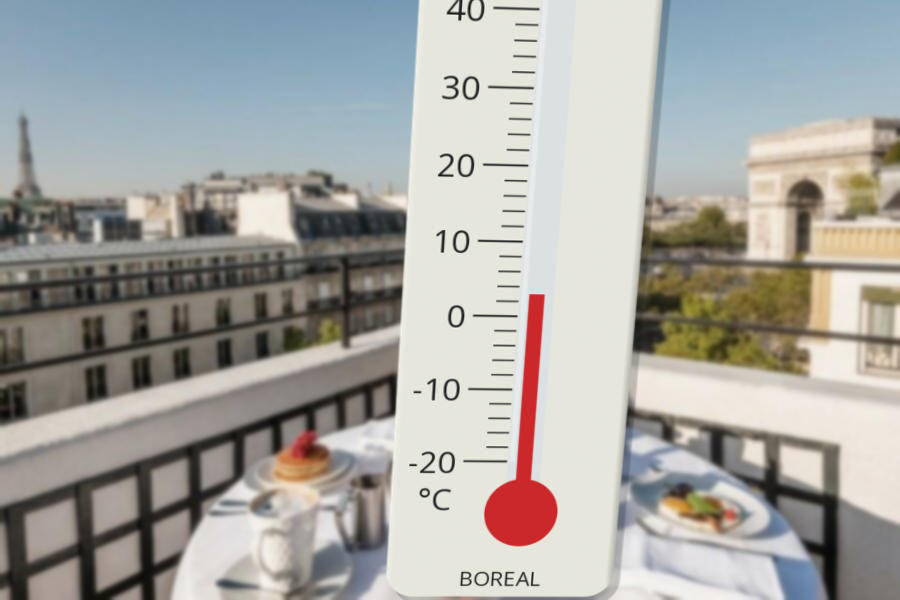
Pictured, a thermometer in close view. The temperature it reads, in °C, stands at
3 °C
